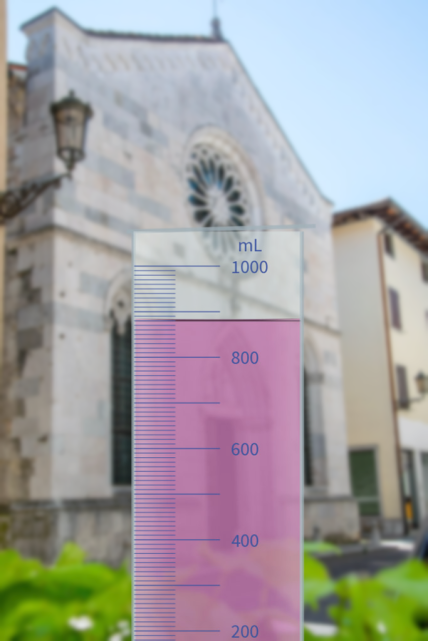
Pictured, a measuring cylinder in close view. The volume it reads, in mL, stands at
880 mL
